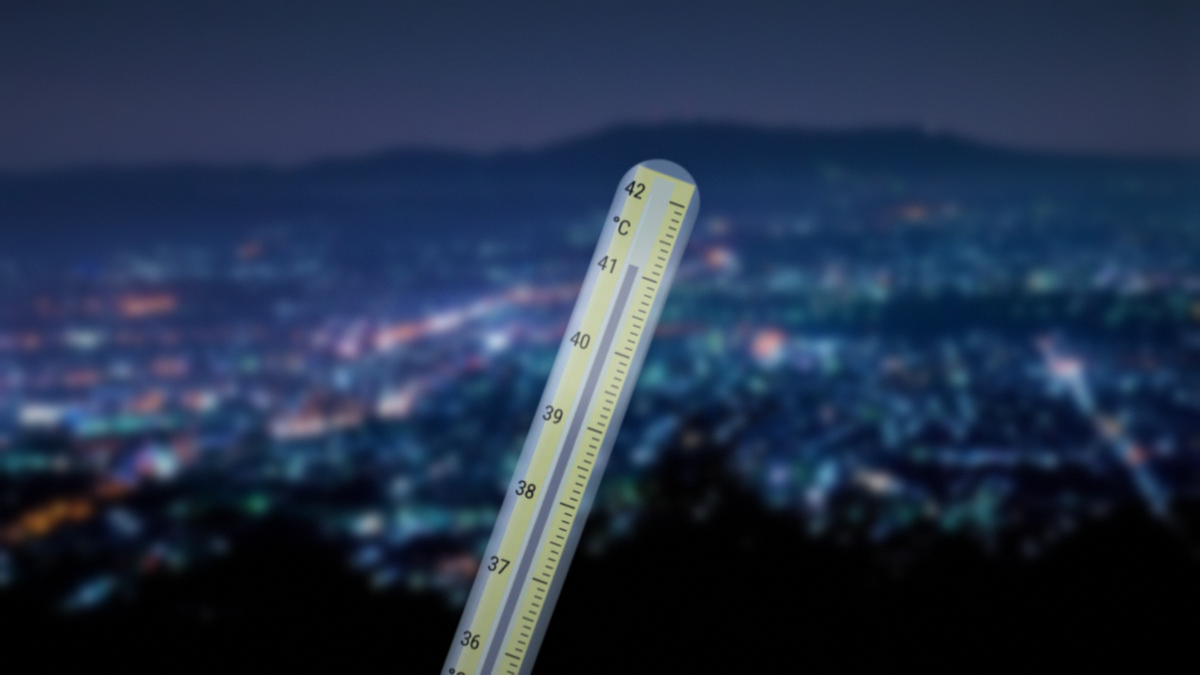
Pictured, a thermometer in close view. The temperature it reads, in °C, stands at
41.1 °C
